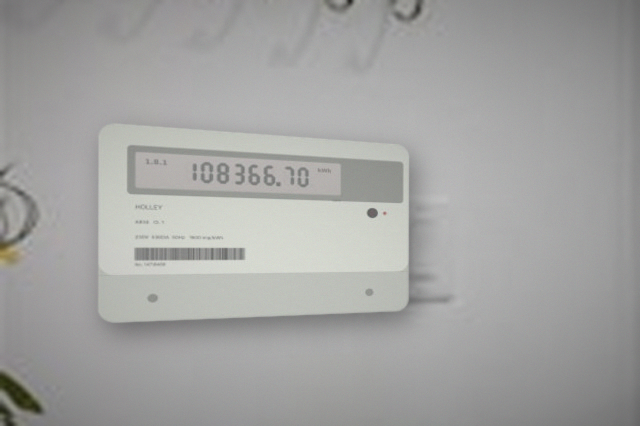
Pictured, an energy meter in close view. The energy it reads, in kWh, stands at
108366.70 kWh
